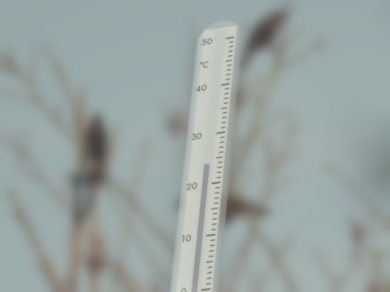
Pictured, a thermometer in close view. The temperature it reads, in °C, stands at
24 °C
